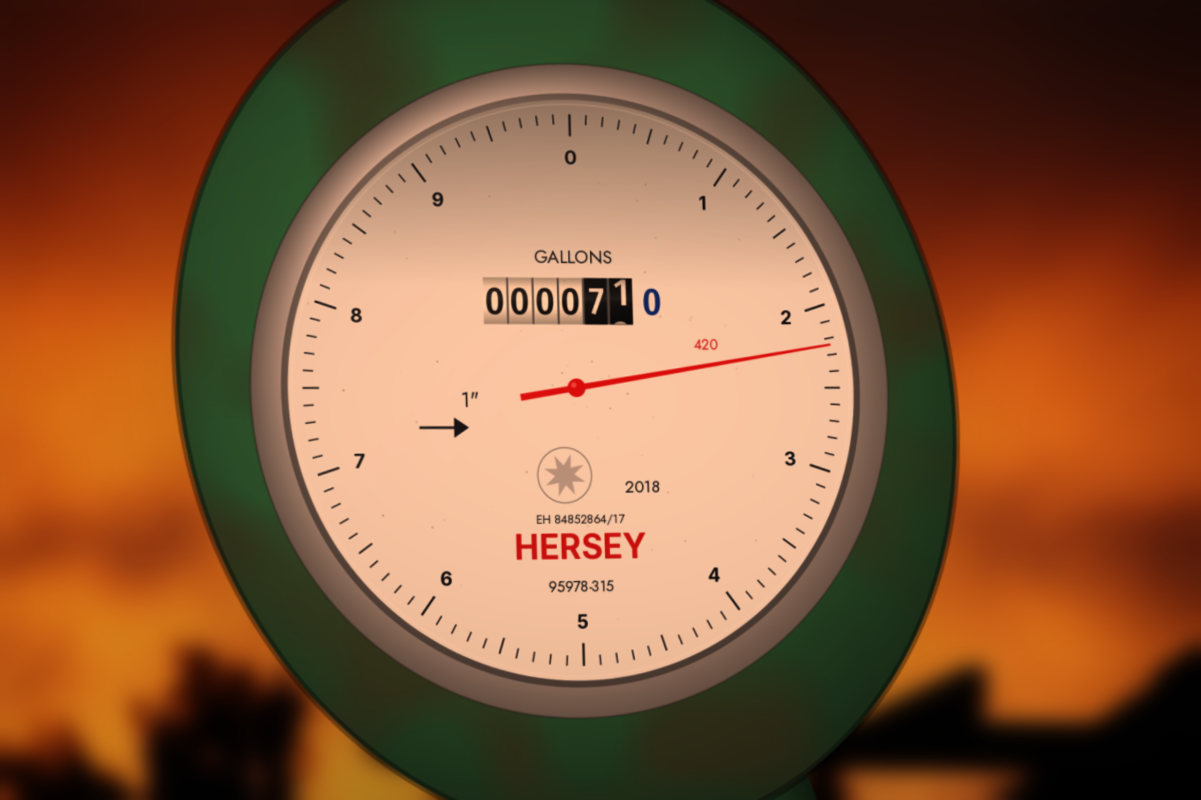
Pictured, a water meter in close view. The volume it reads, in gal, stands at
712.2 gal
